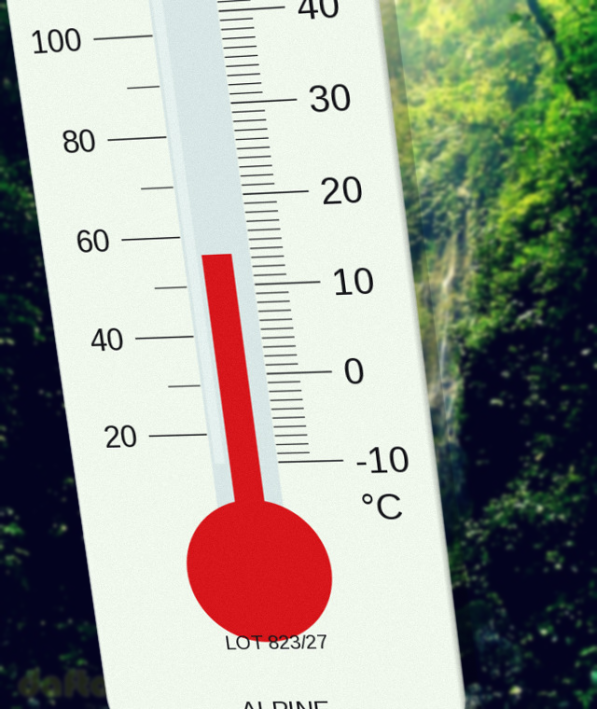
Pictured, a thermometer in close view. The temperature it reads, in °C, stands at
13.5 °C
